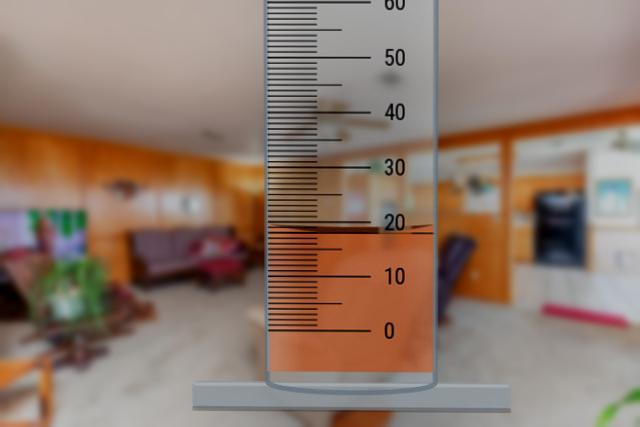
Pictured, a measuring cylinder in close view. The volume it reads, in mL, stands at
18 mL
